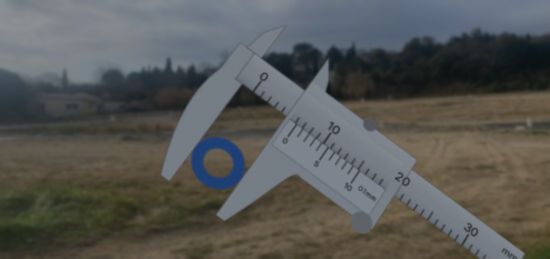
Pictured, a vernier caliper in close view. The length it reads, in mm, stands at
6.2 mm
